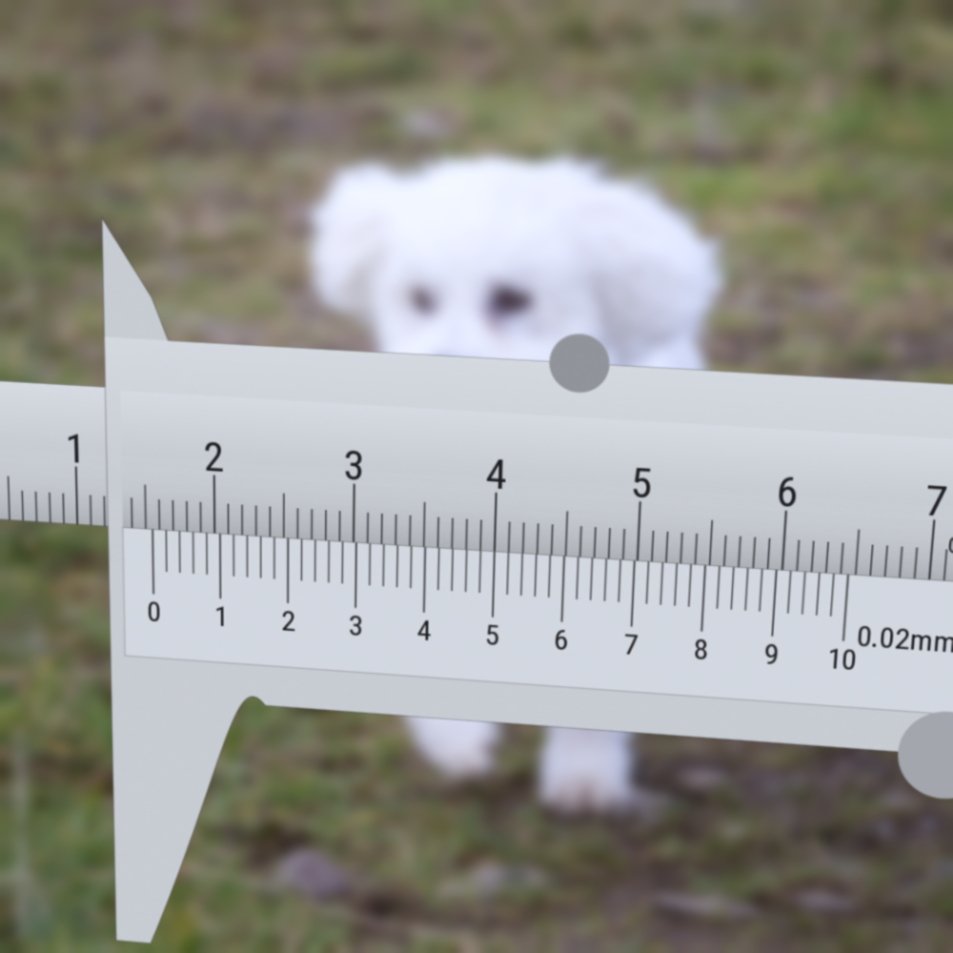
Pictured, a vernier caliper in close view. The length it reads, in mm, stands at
15.5 mm
